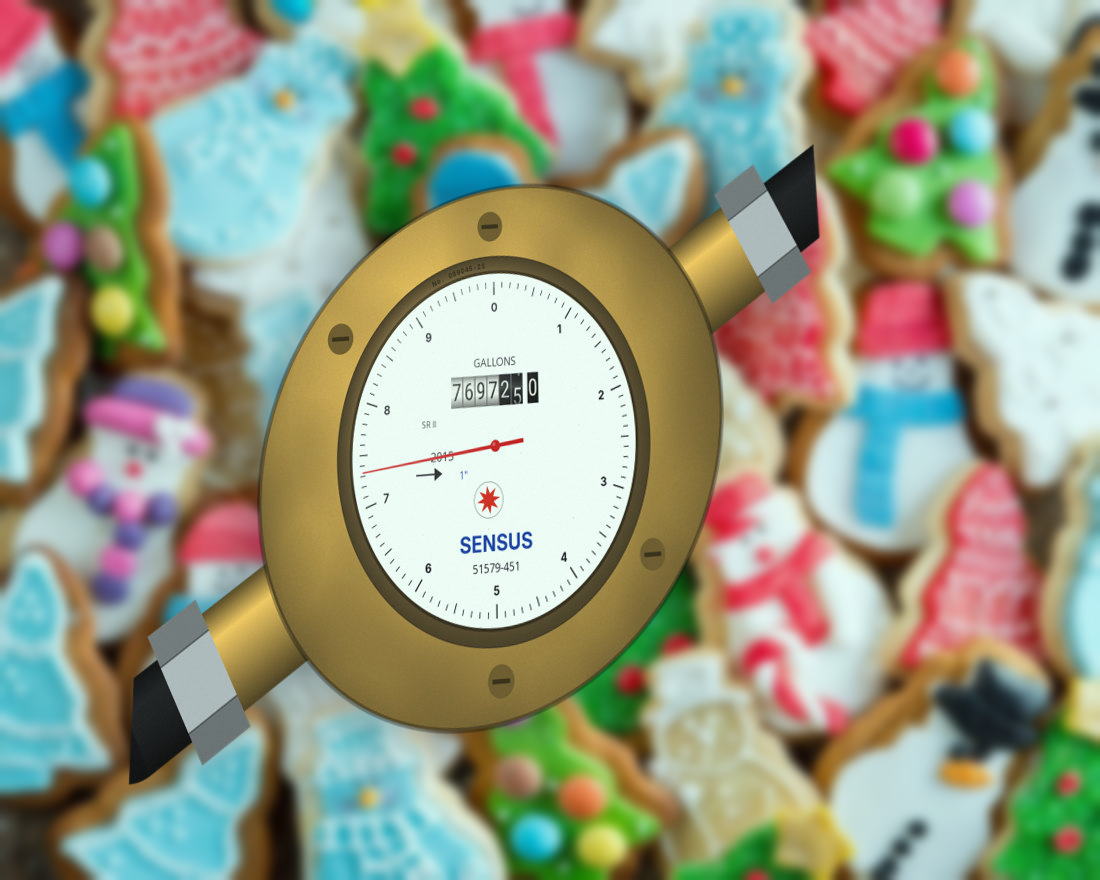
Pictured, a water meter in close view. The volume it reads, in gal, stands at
7697247.3 gal
